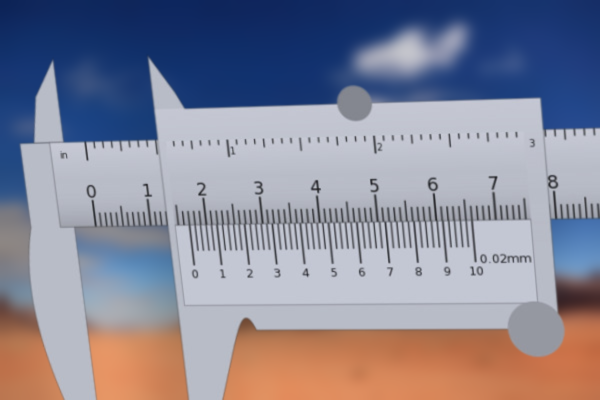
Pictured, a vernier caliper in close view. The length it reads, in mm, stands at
17.0 mm
